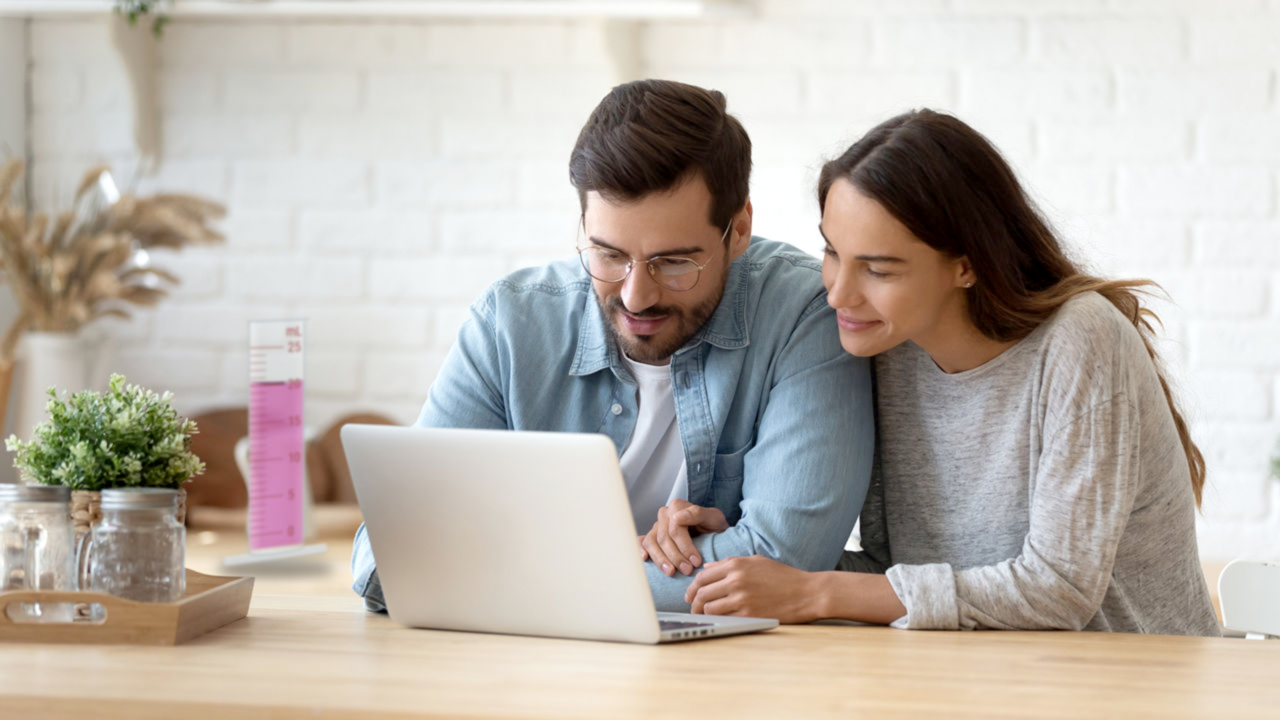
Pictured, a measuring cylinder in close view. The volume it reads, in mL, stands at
20 mL
